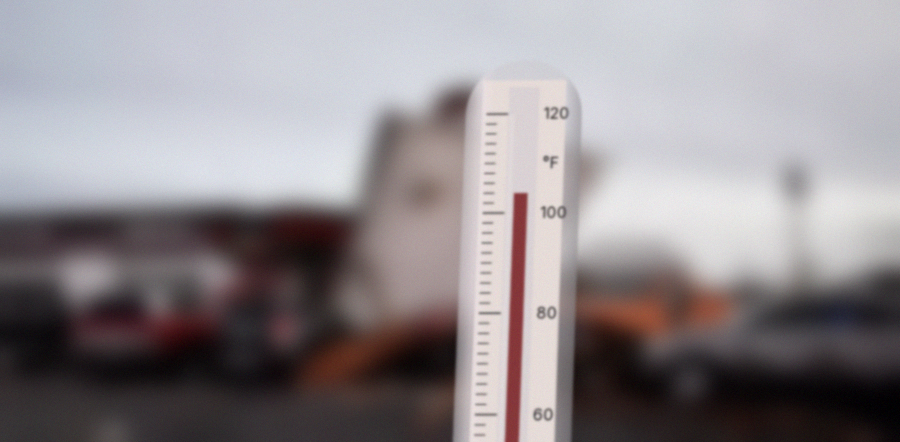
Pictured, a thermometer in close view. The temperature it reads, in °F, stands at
104 °F
